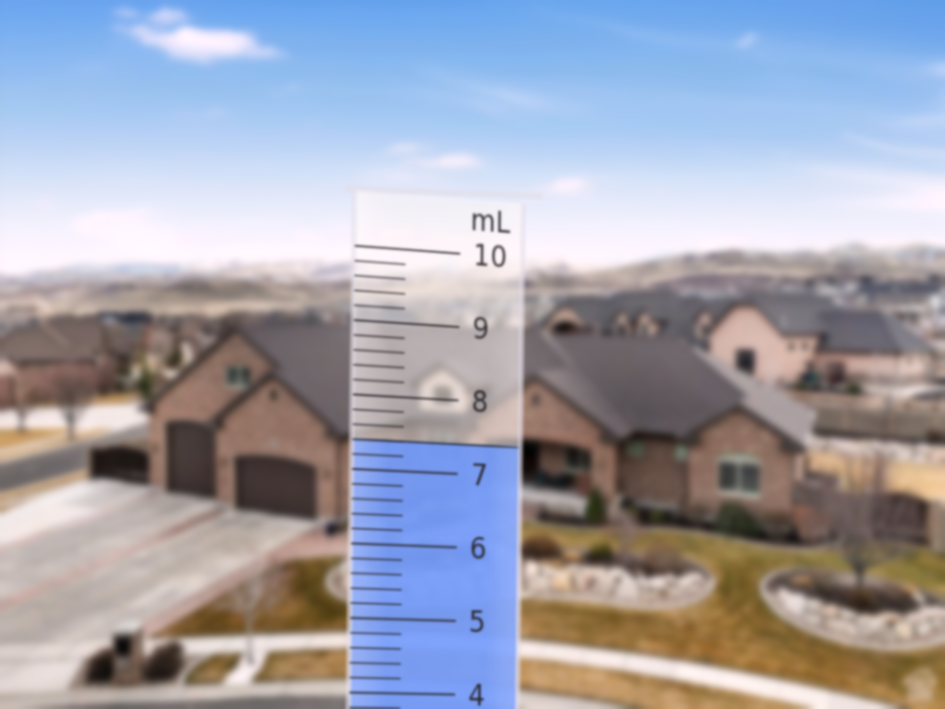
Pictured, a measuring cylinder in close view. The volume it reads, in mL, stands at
7.4 mL
